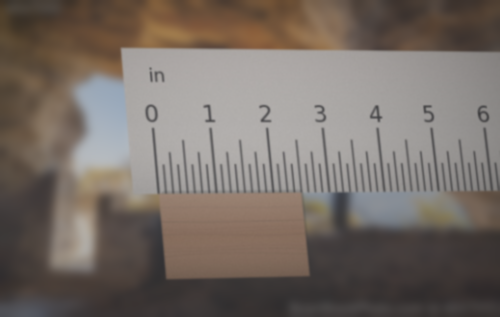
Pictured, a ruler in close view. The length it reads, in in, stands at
2.5 in
